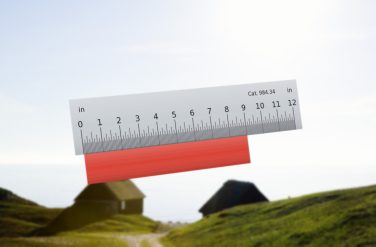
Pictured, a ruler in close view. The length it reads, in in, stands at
9 in
